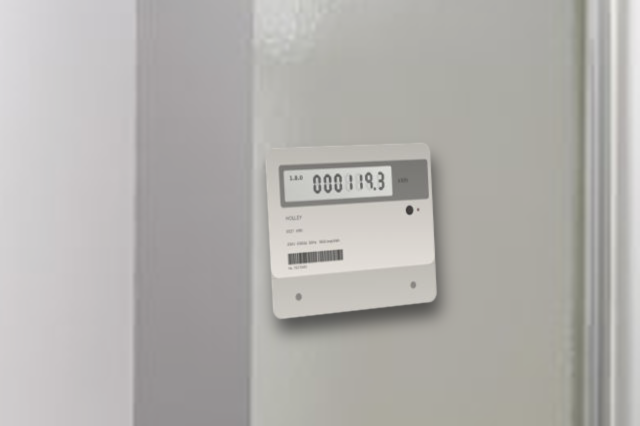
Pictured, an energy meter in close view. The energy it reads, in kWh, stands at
119.3 kWh
